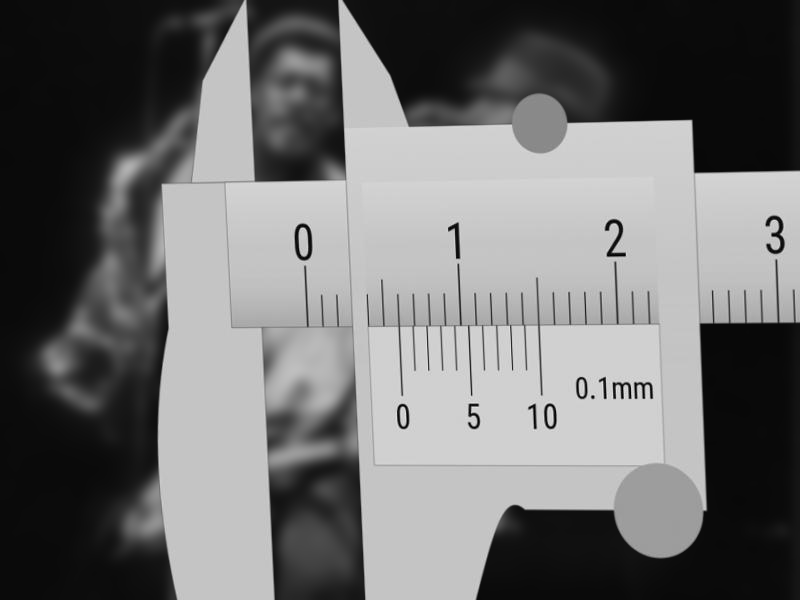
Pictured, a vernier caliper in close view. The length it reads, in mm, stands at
6.0 mm
